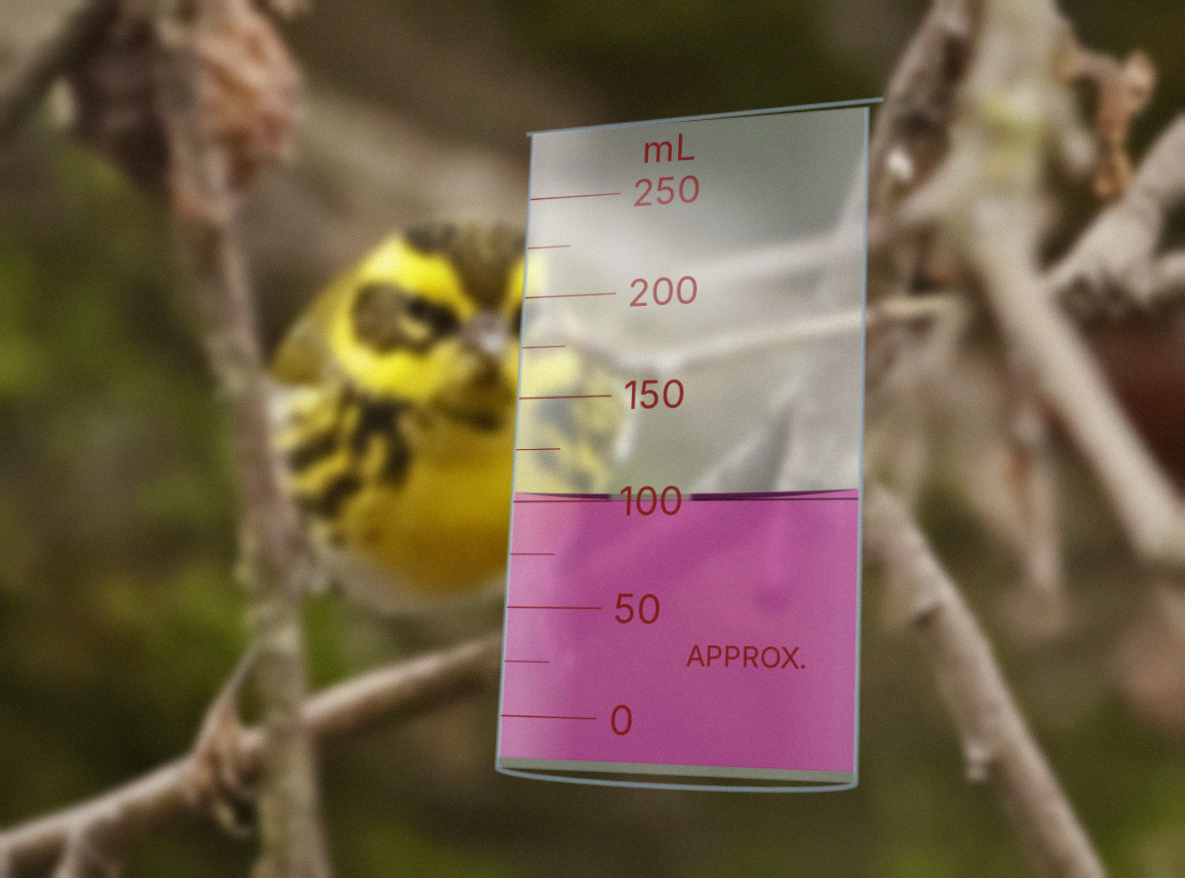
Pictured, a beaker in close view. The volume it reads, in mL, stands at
100 mL
